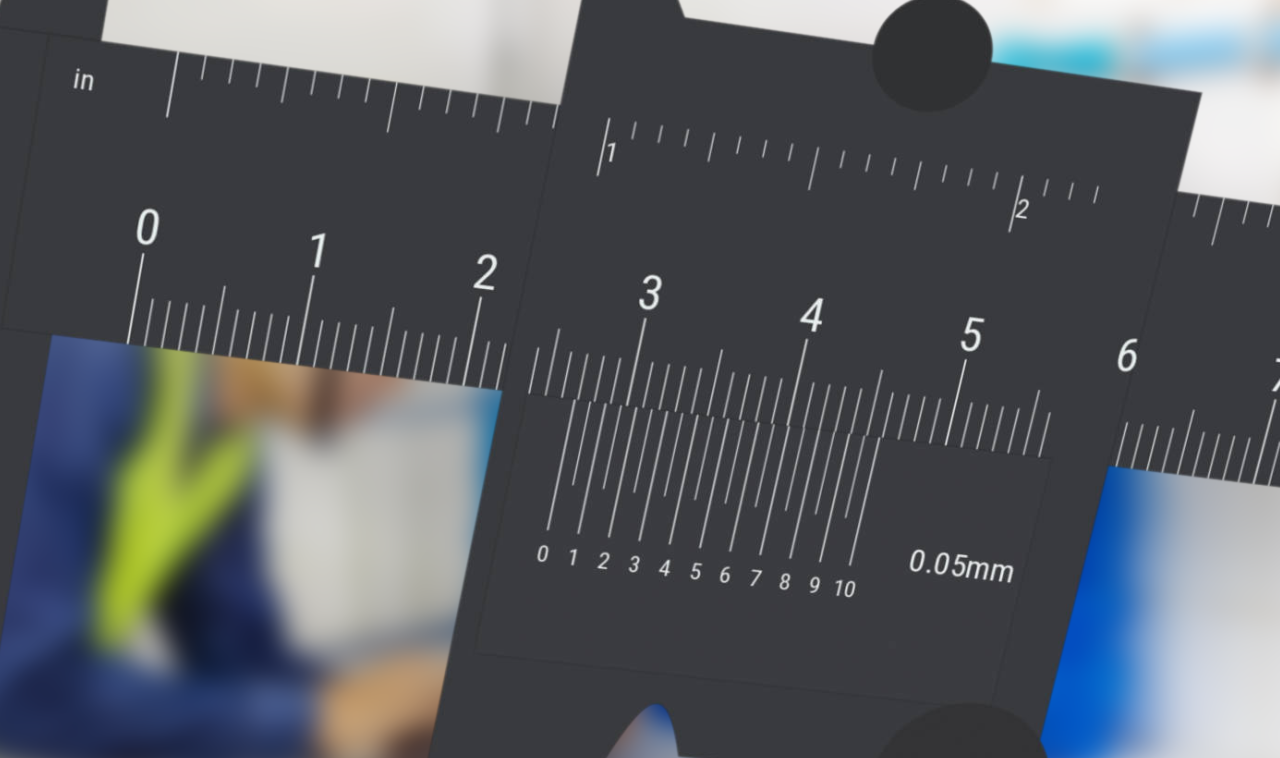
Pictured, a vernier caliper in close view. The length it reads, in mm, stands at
26.8 mm
